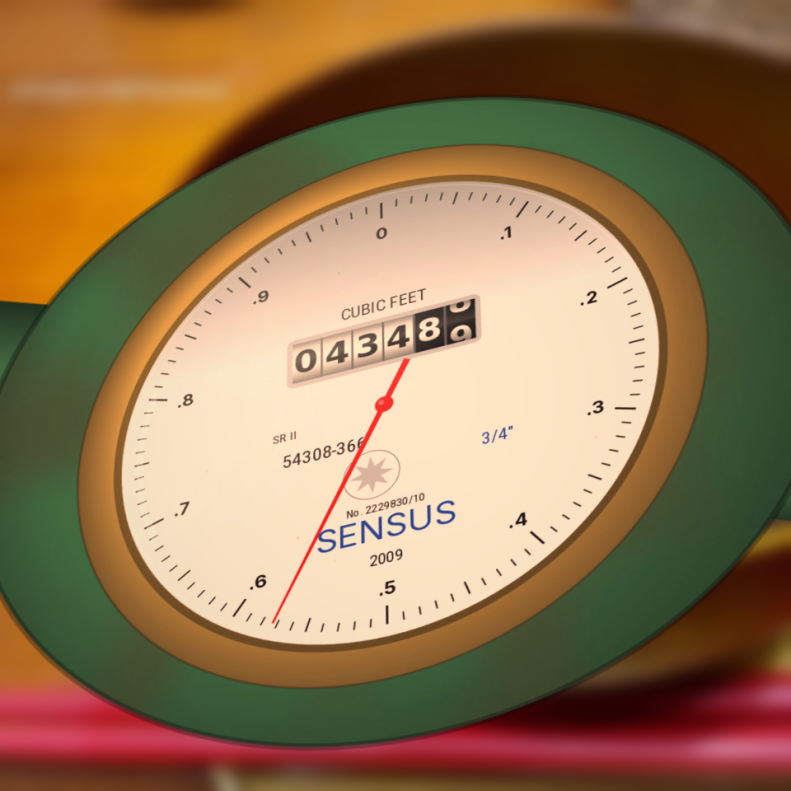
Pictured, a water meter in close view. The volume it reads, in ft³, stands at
43488.57 ft³
